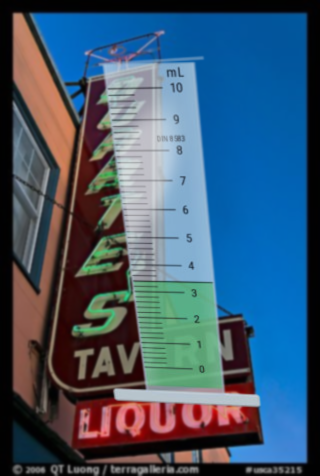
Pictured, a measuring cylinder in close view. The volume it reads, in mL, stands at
3.4 mL
